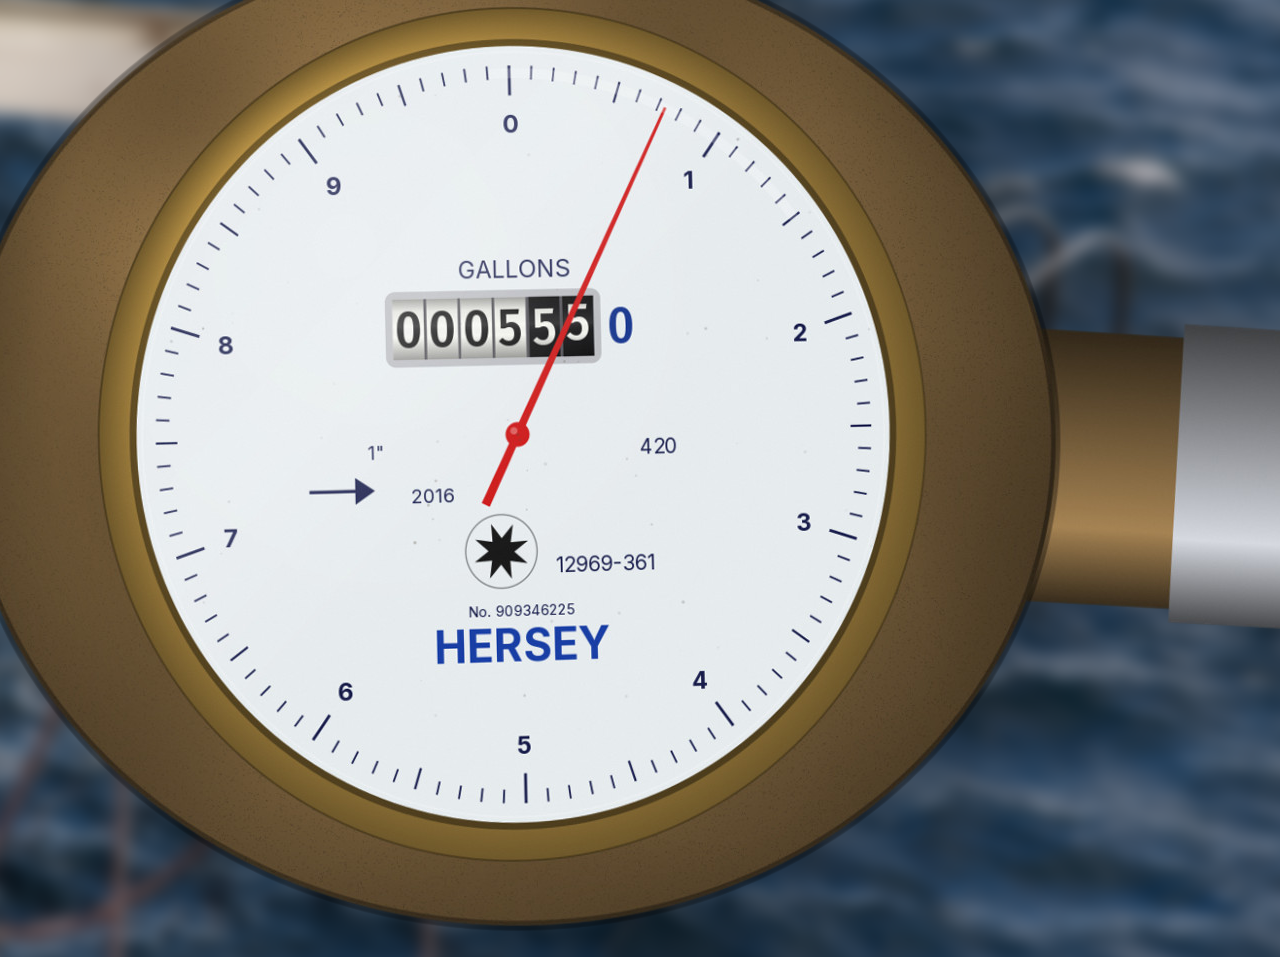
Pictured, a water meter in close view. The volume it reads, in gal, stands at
5550.7 gal
